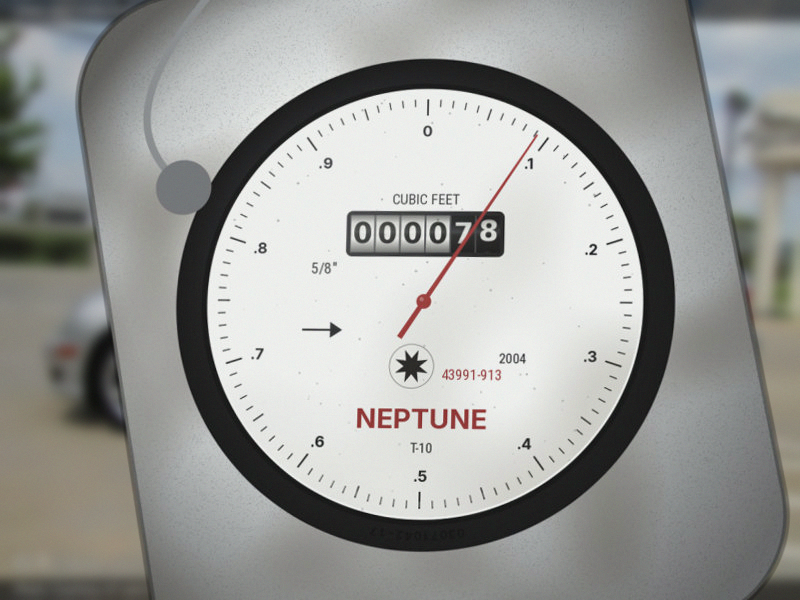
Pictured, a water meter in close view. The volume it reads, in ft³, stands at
78.09 ft³
